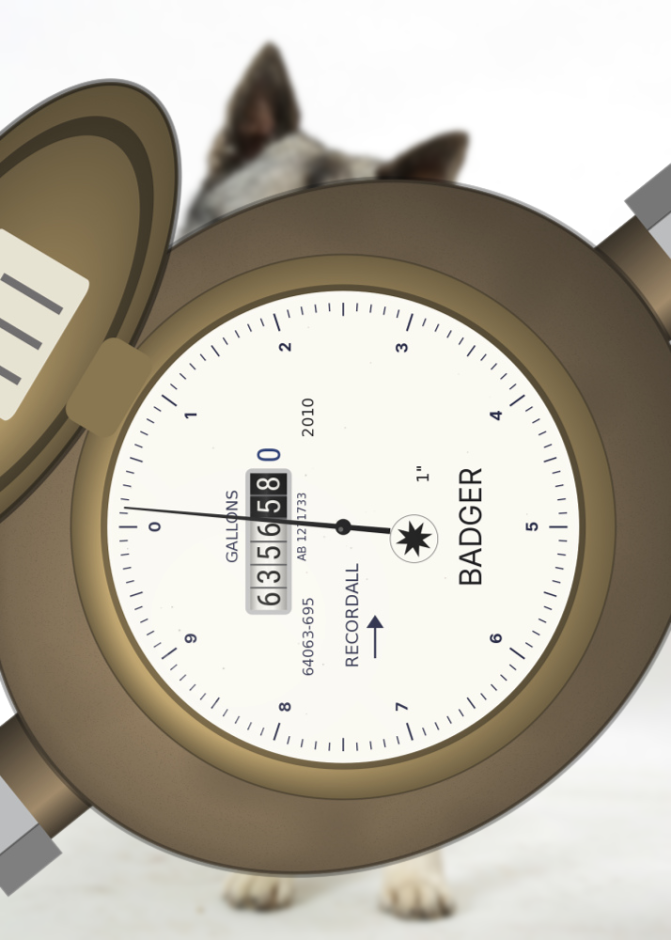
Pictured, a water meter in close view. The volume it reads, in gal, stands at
6356580.1 gal
